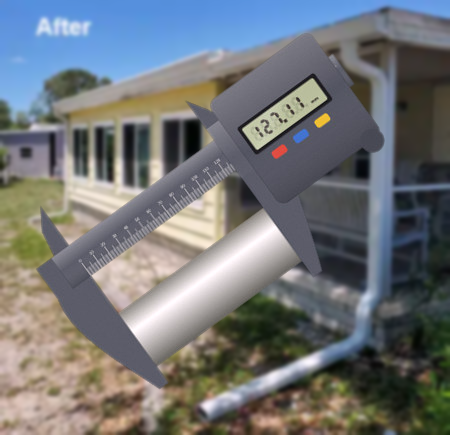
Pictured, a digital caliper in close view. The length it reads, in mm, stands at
127.11 mm
